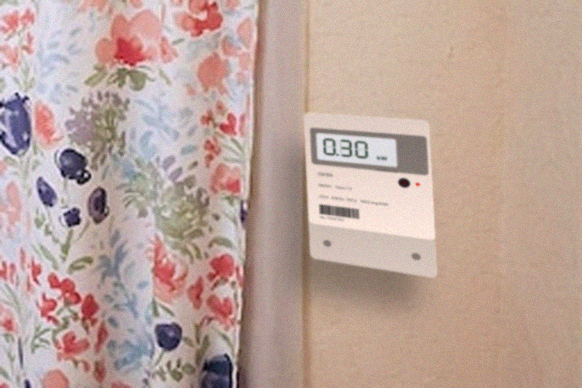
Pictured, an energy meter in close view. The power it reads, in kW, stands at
0.30 kW
